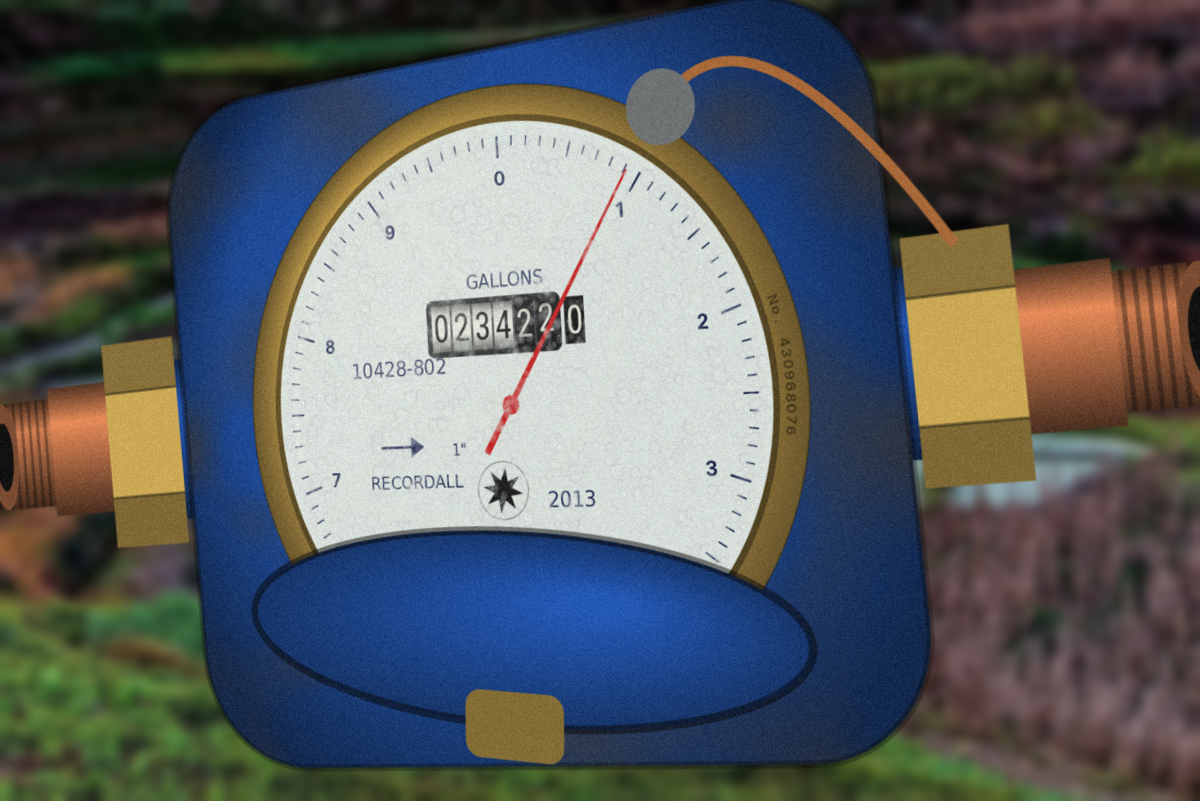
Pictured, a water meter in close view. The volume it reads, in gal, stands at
234220.9 gal
